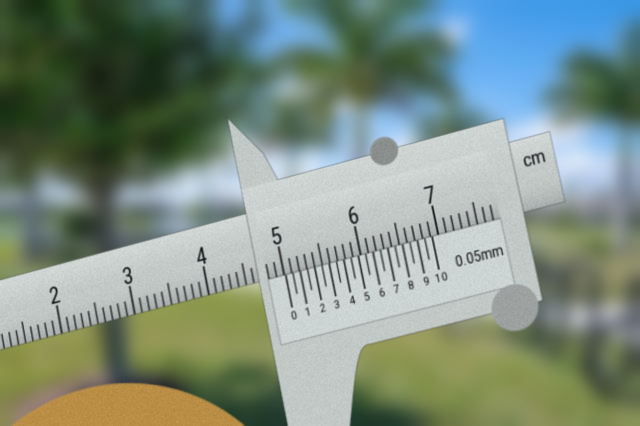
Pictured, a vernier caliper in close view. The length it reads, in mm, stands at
50.2 mm
